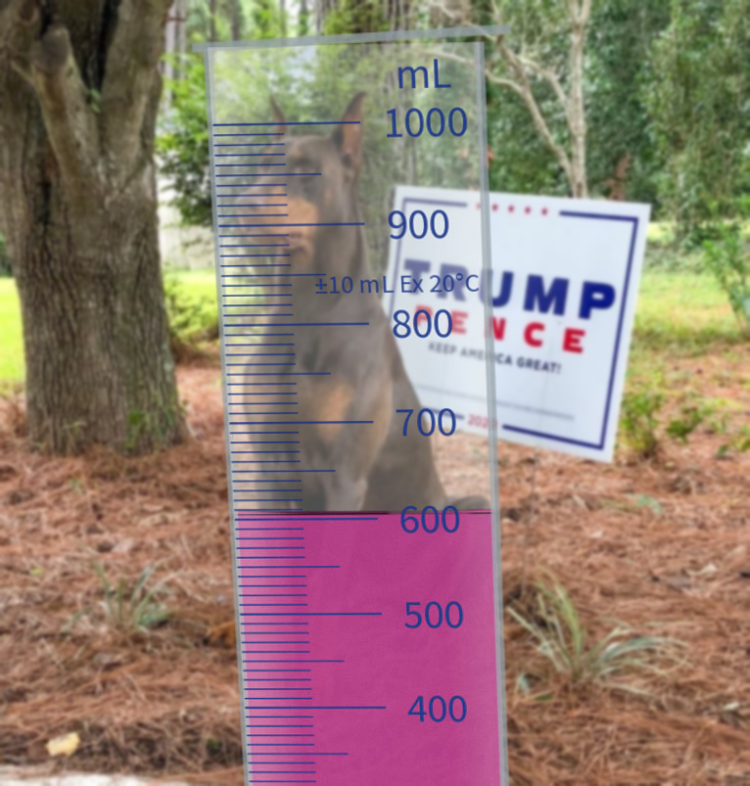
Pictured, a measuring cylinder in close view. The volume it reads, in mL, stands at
605 mL
